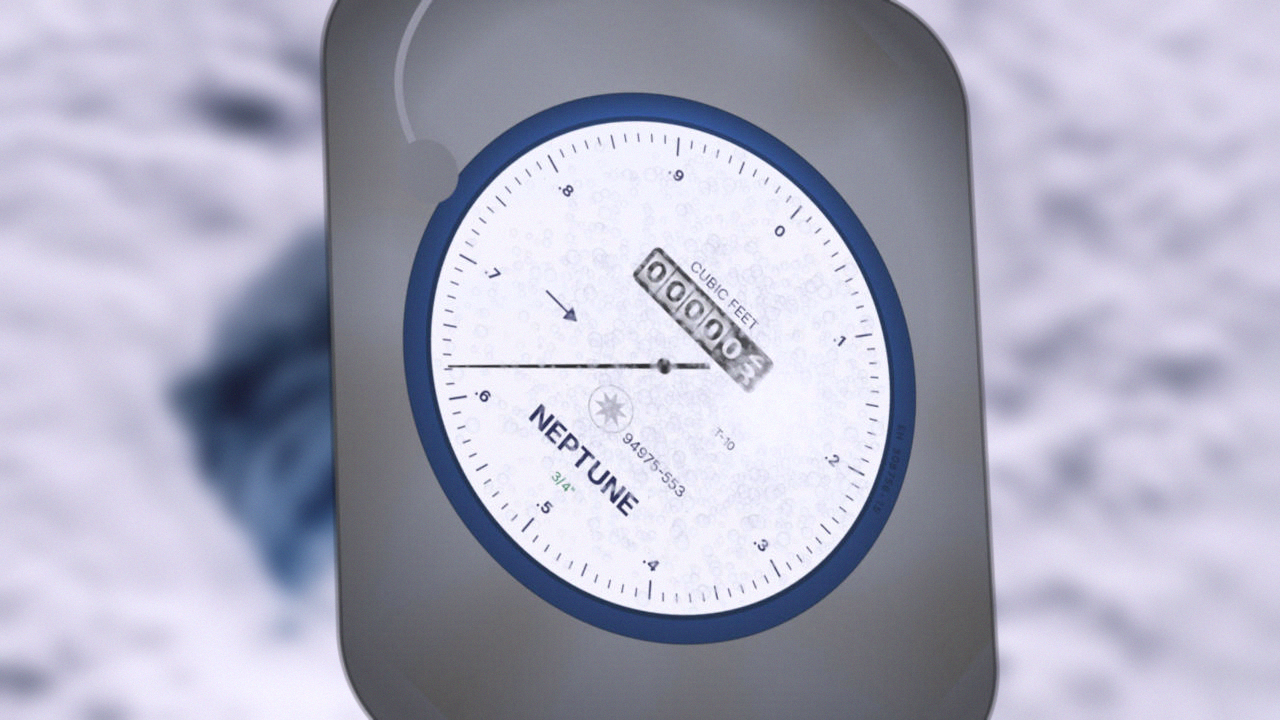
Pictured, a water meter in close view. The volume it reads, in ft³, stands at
2.62 ft³
